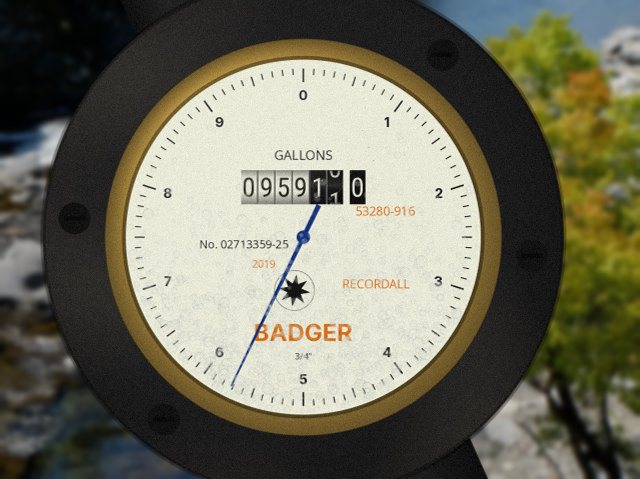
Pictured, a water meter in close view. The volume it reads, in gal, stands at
959105.7 gal
